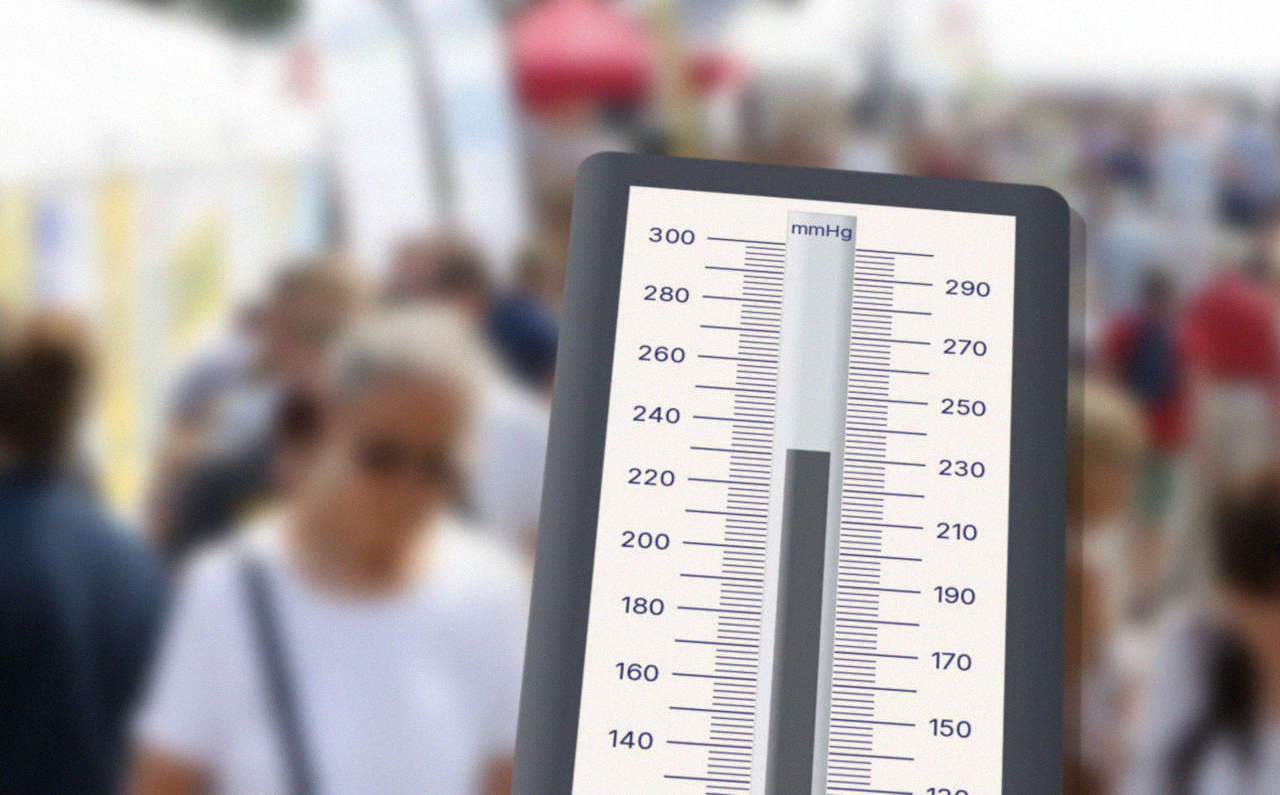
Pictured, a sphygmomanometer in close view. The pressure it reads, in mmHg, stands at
232 mmHg
